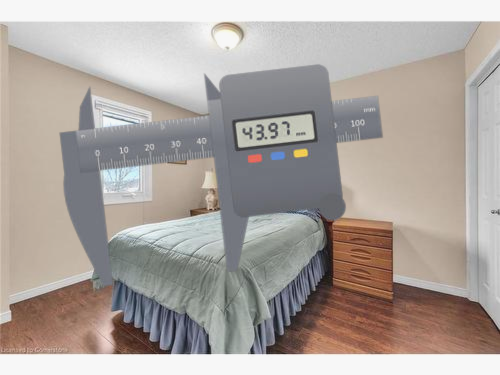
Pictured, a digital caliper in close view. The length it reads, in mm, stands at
43.97 mm
